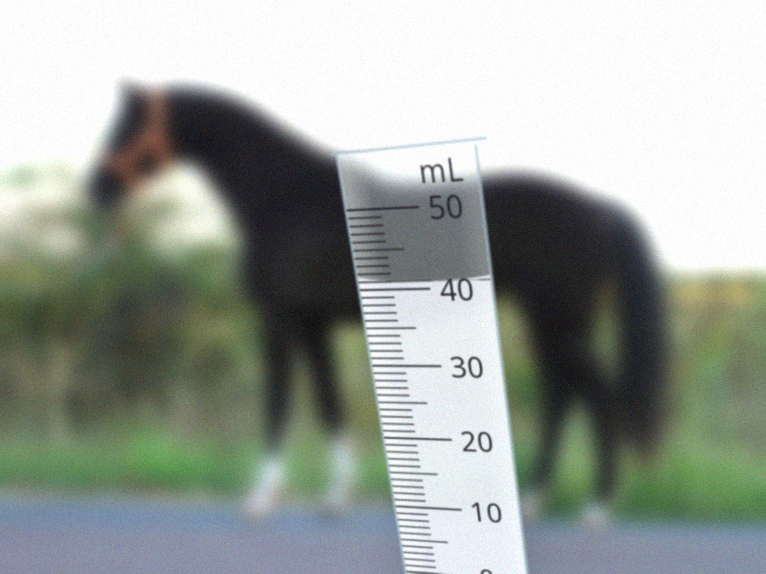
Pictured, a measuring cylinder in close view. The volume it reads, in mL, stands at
41 mL
